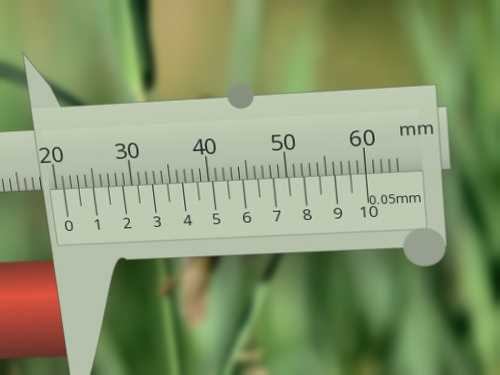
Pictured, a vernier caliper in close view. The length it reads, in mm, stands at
21.0 mm
